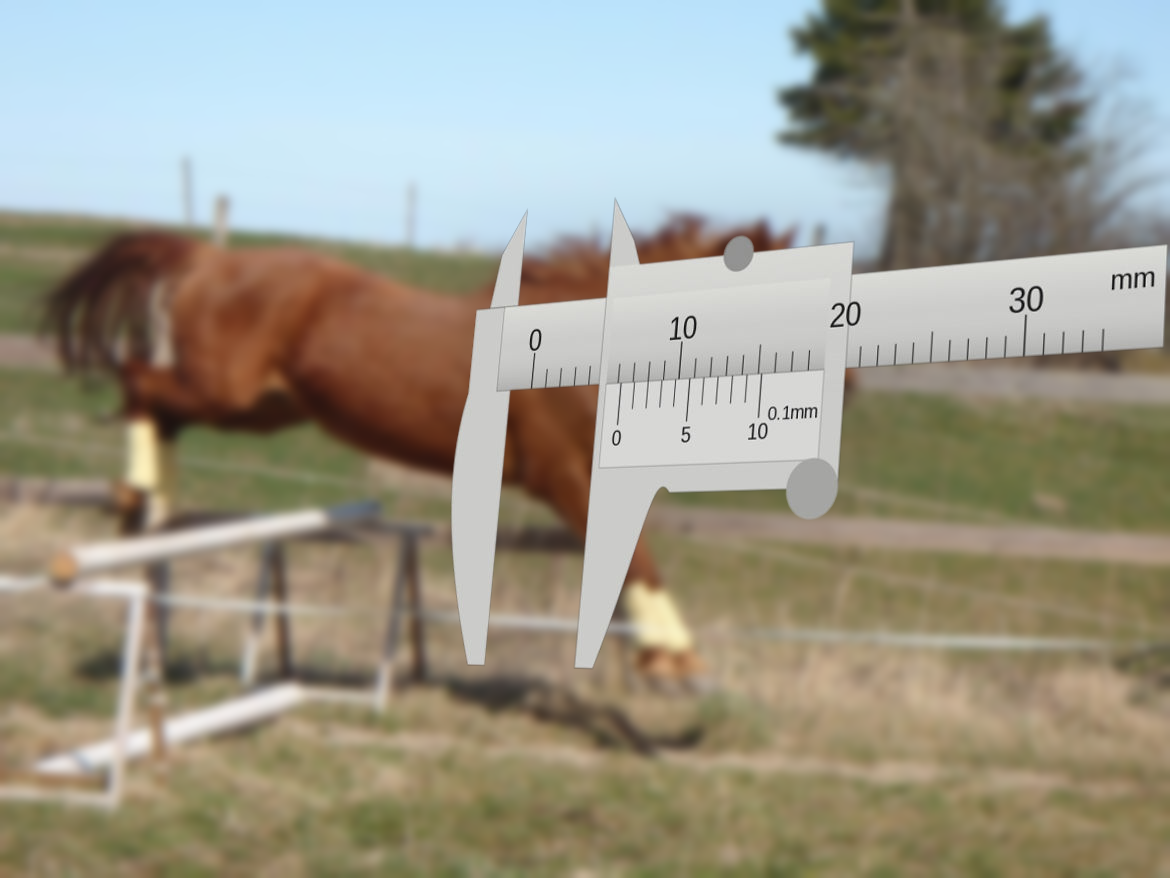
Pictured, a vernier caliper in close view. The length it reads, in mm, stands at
6.2 mm
